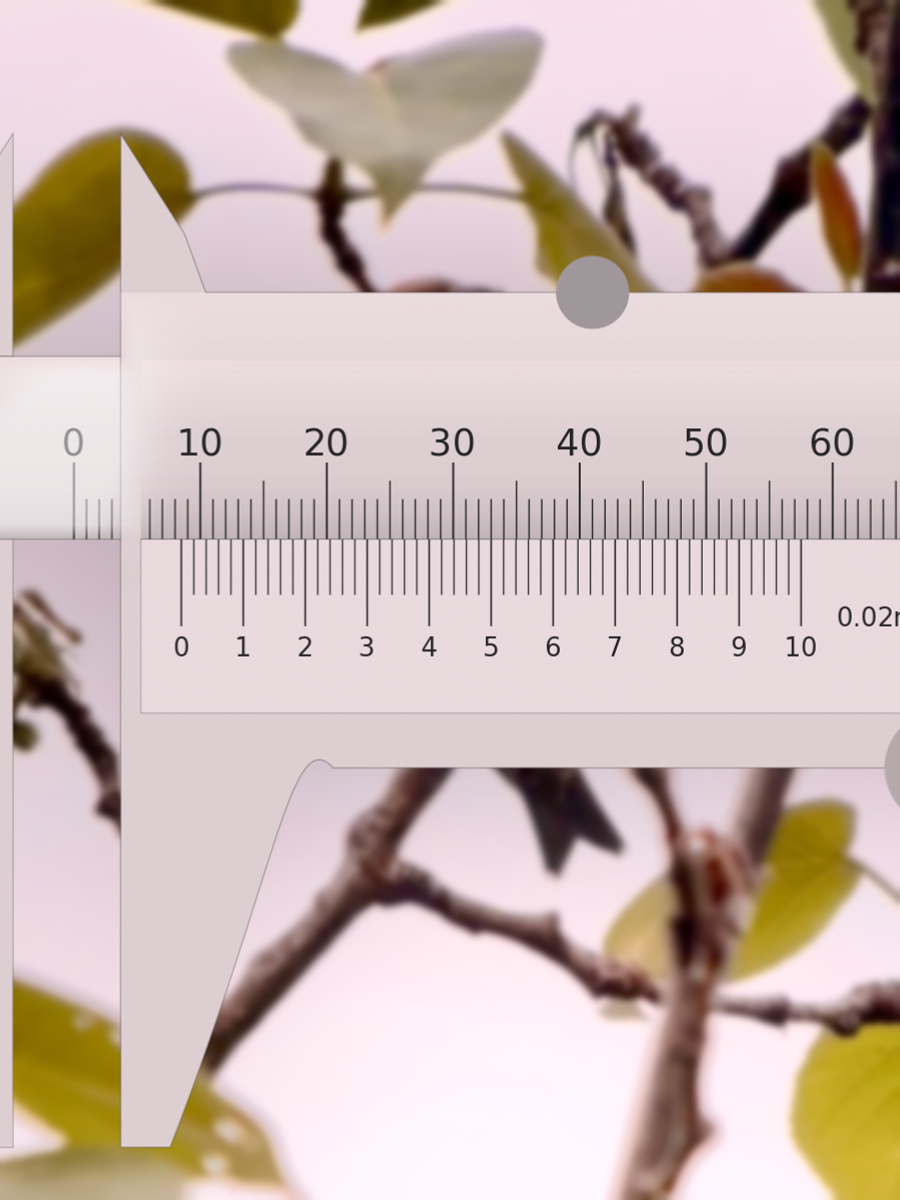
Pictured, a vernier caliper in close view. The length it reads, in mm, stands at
8.5 mm
